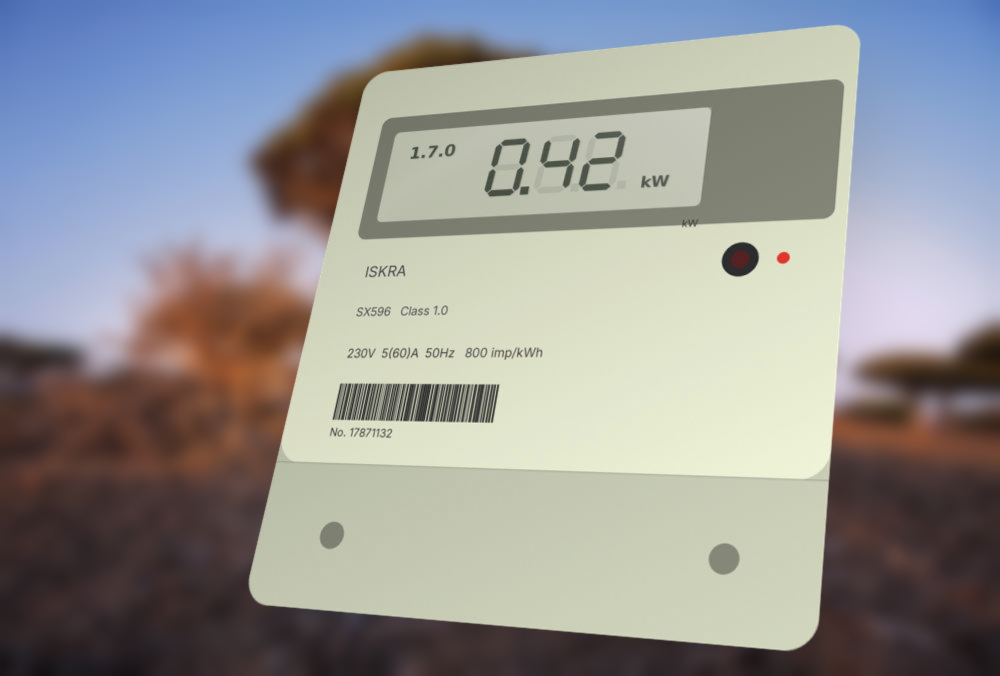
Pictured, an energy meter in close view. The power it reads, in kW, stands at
0.42 kW
